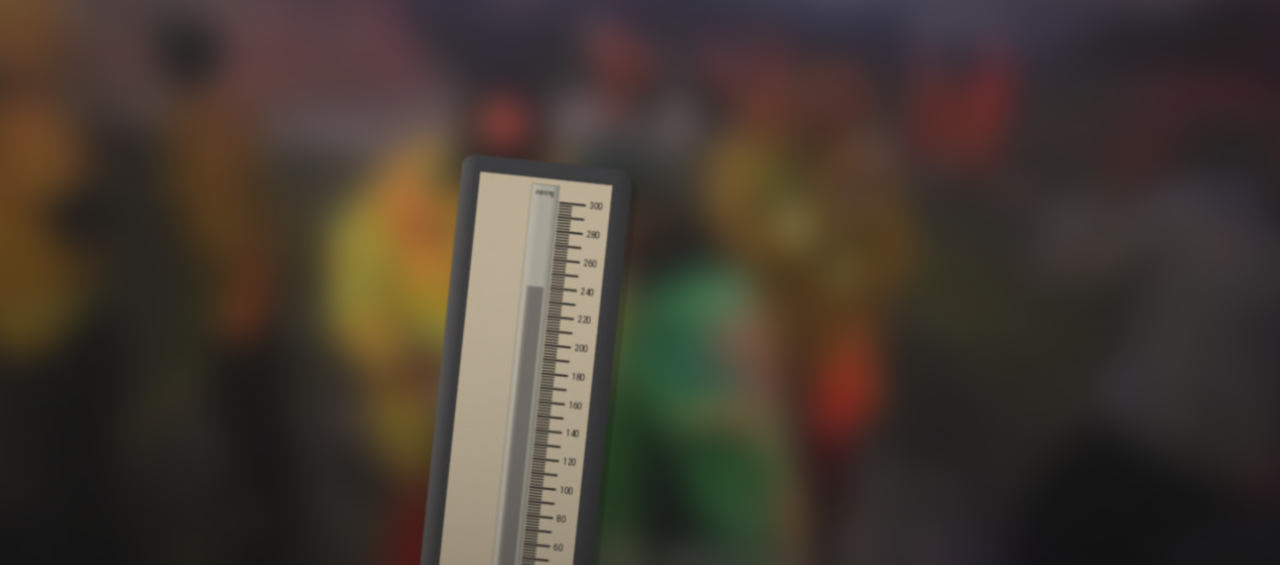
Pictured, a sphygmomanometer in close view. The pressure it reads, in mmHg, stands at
240 mmHg
